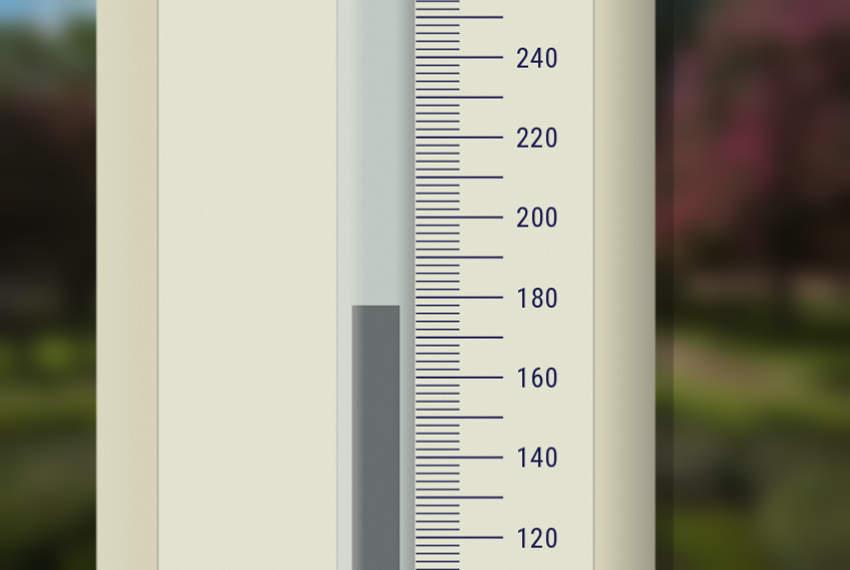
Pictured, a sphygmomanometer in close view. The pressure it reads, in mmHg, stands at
178 mmHg
